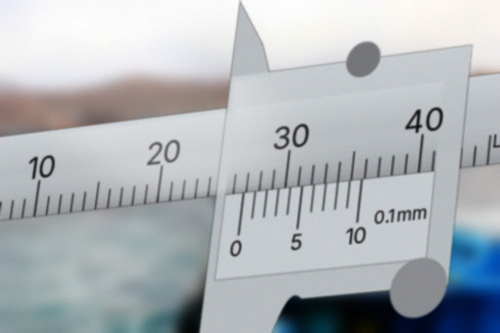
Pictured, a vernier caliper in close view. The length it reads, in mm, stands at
26.8 mm
